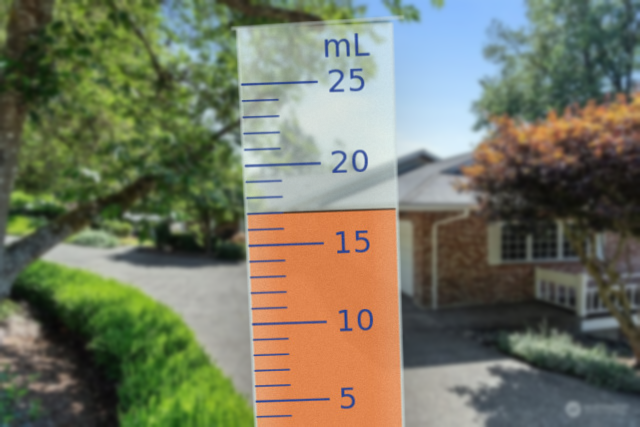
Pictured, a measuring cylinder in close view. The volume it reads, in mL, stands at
17 mL
